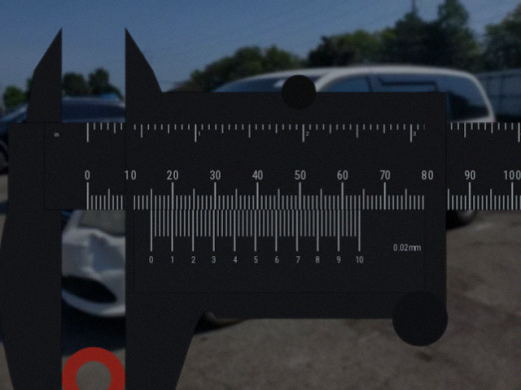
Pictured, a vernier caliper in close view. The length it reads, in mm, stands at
15.0 mm
